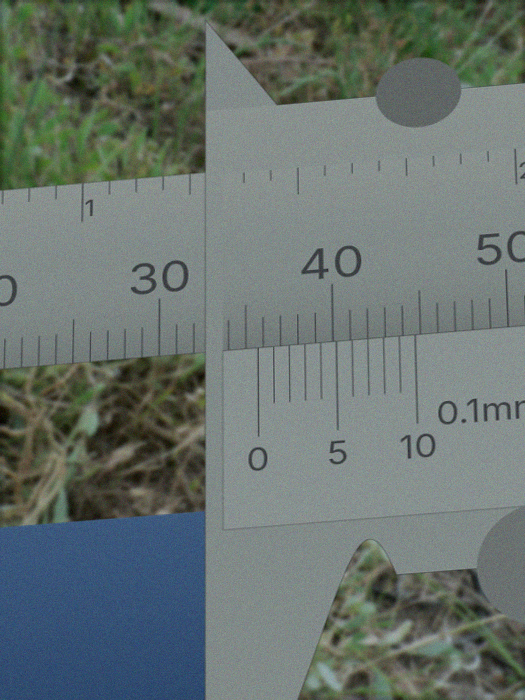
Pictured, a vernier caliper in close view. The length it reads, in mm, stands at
35.7 mm
